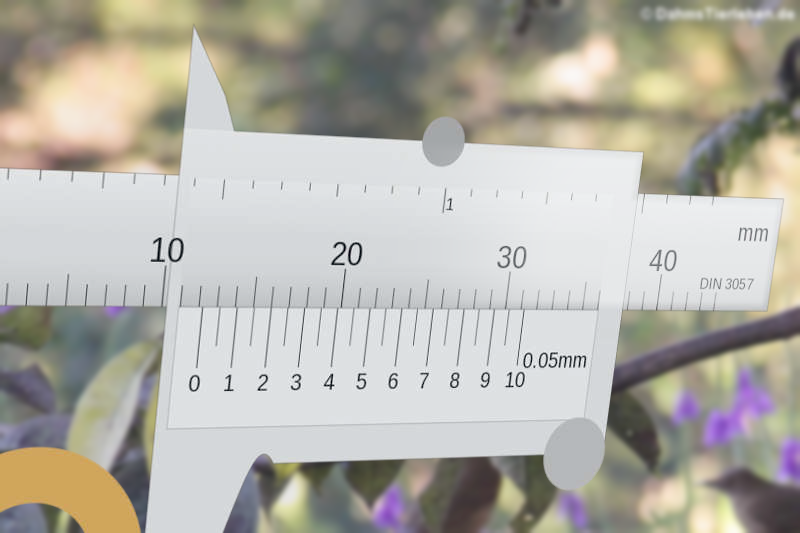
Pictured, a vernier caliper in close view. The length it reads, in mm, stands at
12.2 mm
